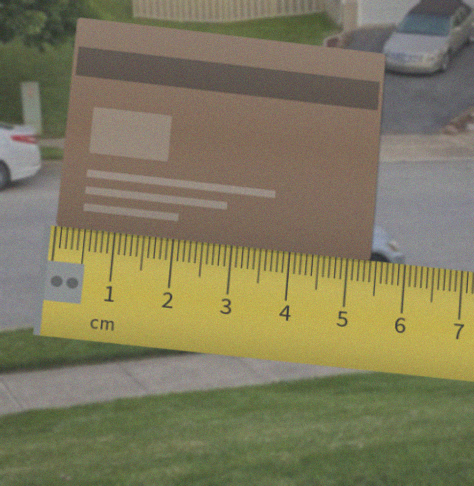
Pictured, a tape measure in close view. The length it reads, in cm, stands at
5.4 cm
